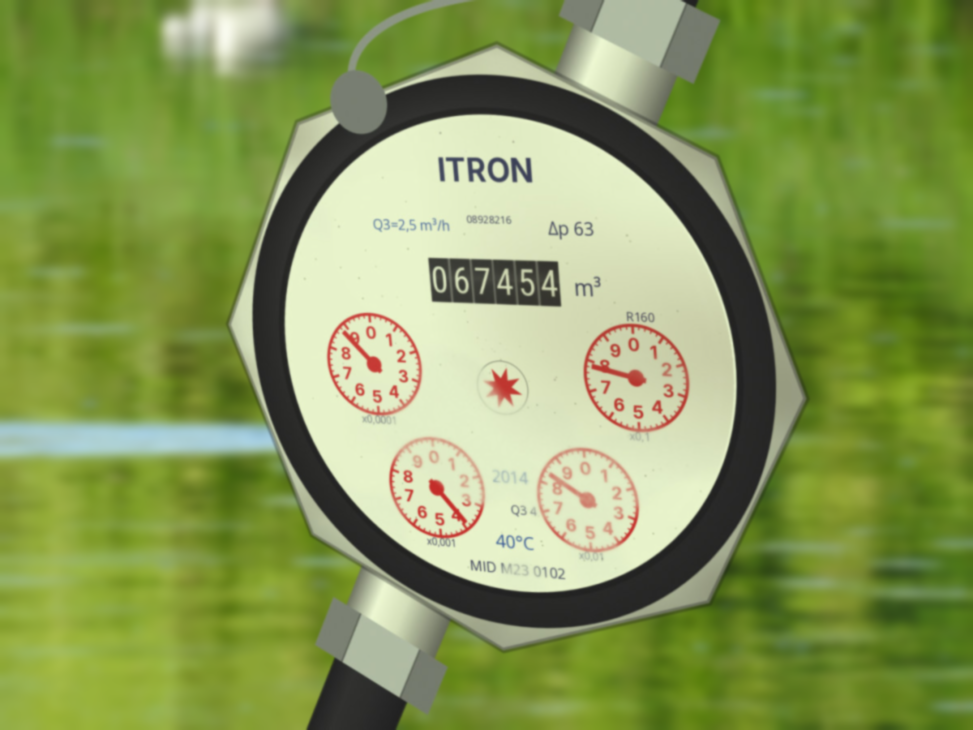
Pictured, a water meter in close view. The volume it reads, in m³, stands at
67454.7838 m³
